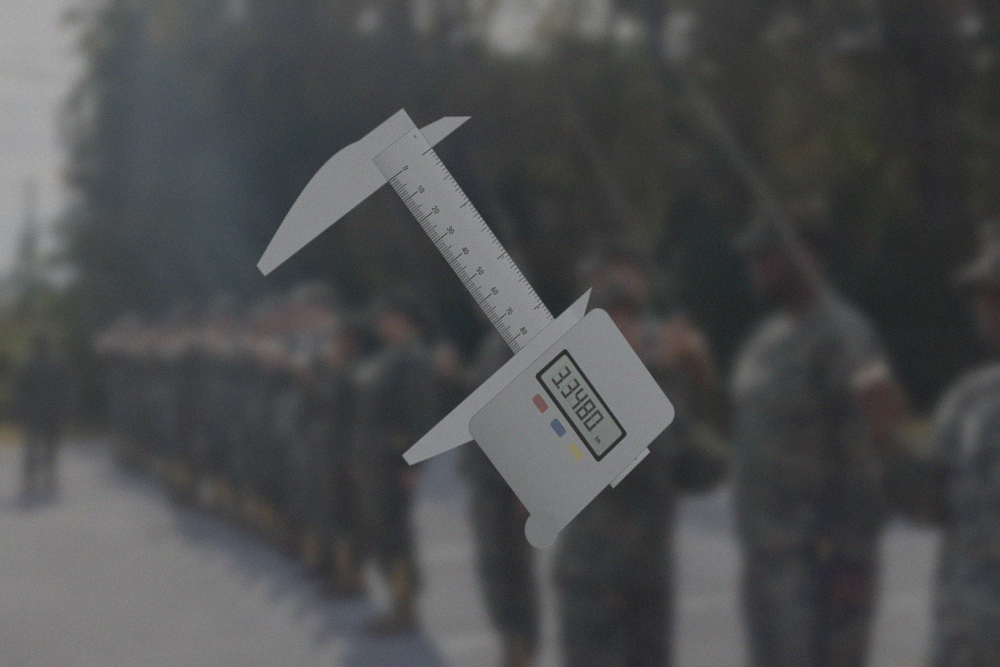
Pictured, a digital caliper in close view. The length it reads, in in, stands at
3.3480 in
